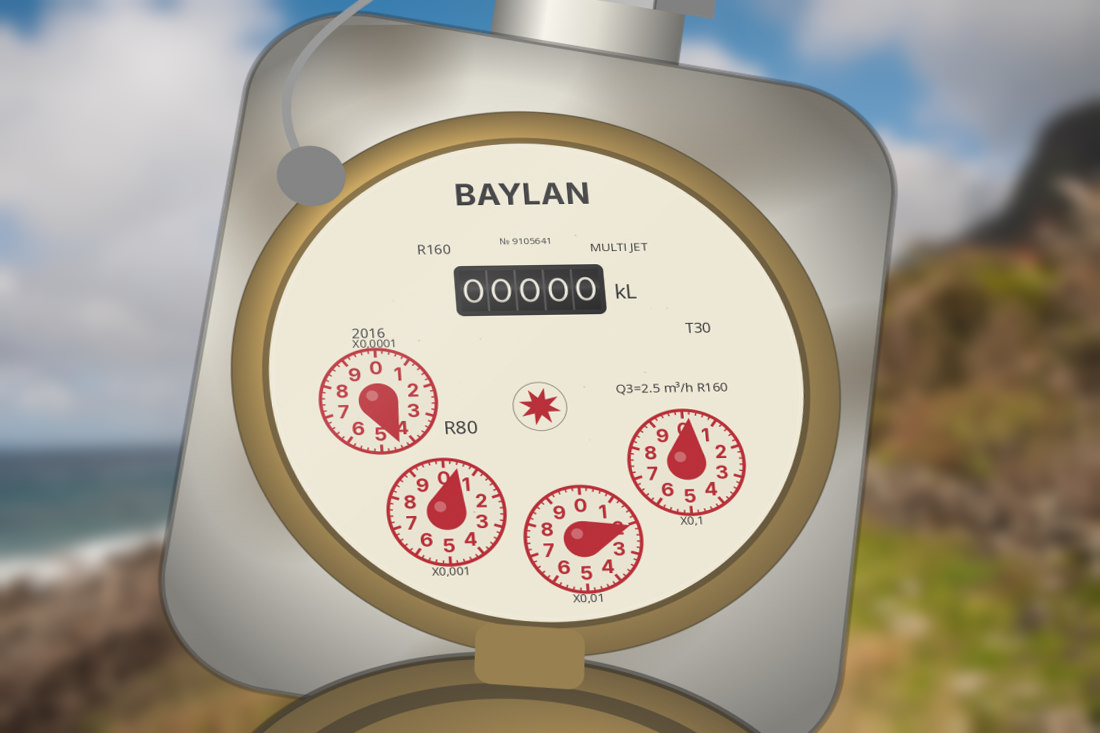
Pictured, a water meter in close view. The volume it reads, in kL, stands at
0.0204 kL
